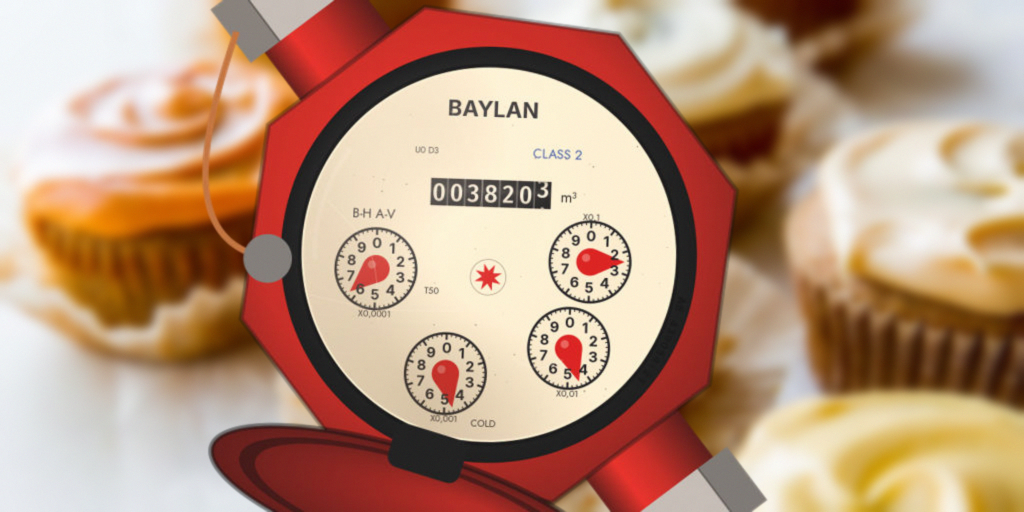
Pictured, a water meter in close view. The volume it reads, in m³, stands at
38203.2446 m³
